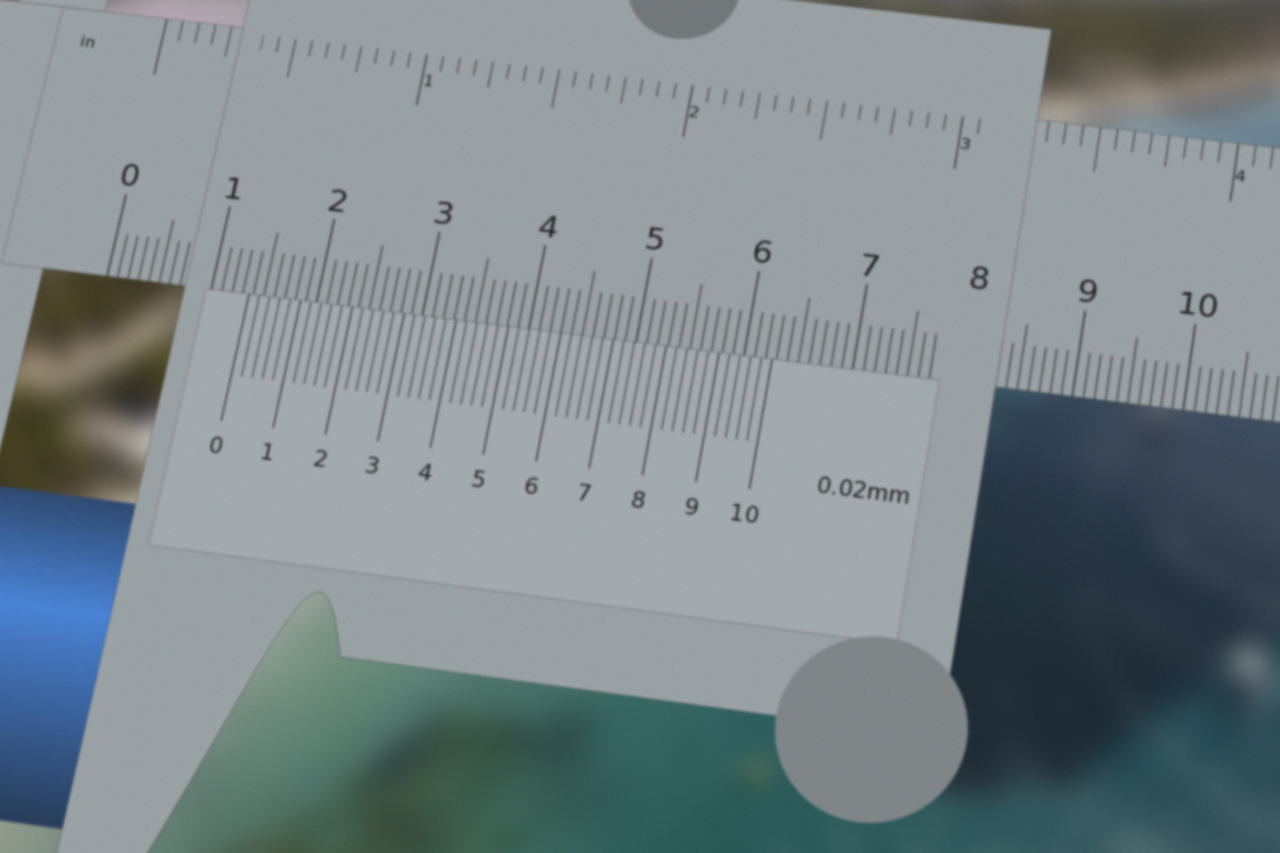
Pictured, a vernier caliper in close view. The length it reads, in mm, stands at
13.6 mm
